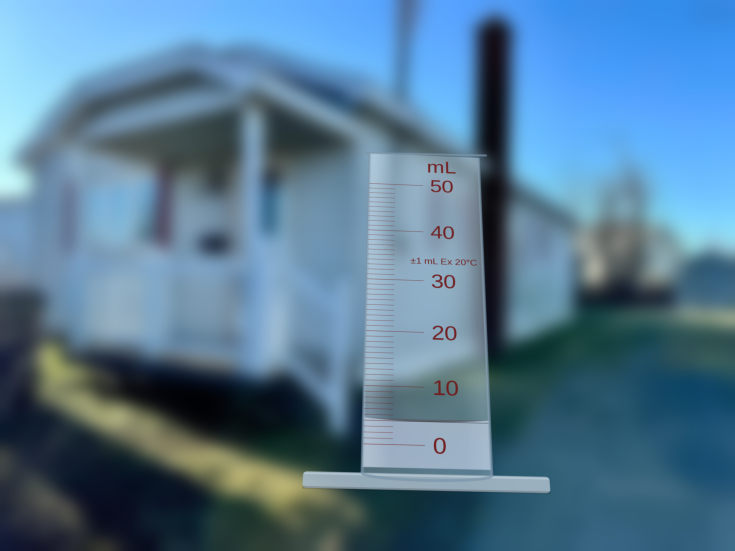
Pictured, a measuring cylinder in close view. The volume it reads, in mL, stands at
4 mL
